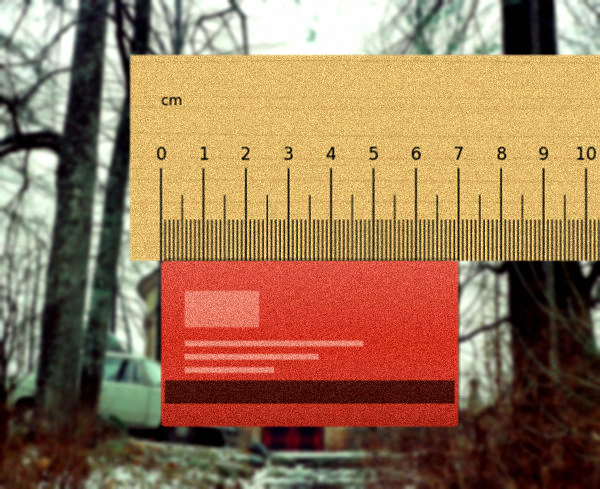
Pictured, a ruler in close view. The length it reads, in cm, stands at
7 cm
